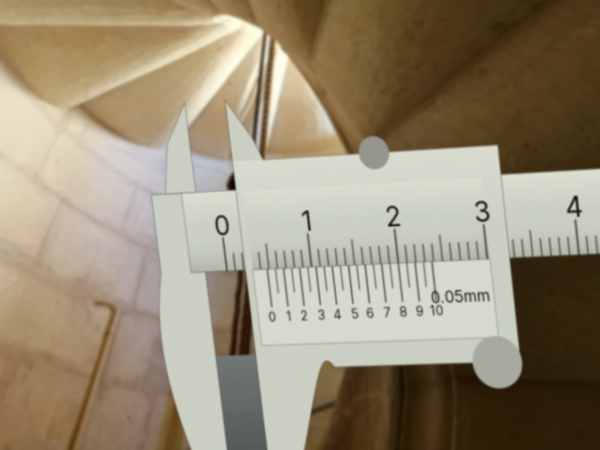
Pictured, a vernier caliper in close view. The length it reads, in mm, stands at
4.8 mm
